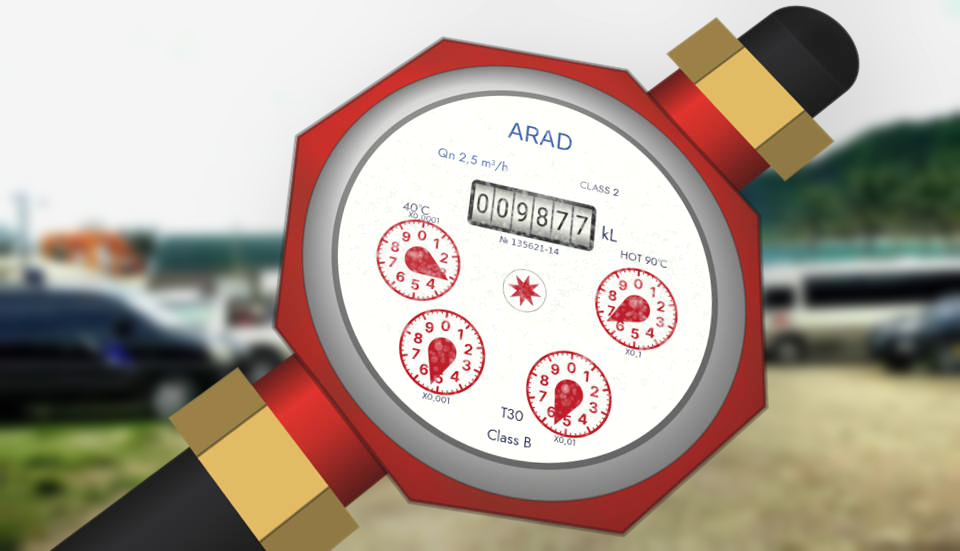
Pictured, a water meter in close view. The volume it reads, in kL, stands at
9877.6553 kL
